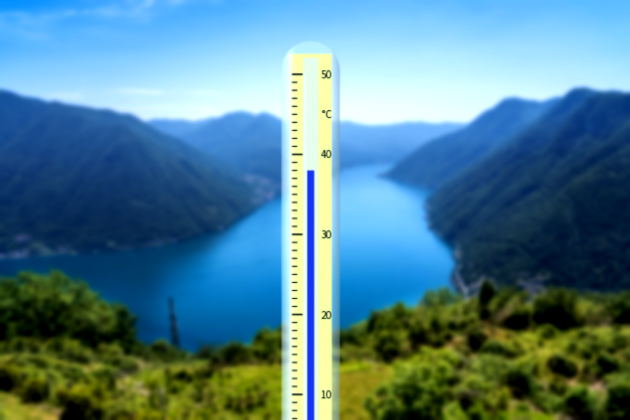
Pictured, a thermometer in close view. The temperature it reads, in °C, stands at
38 °C
